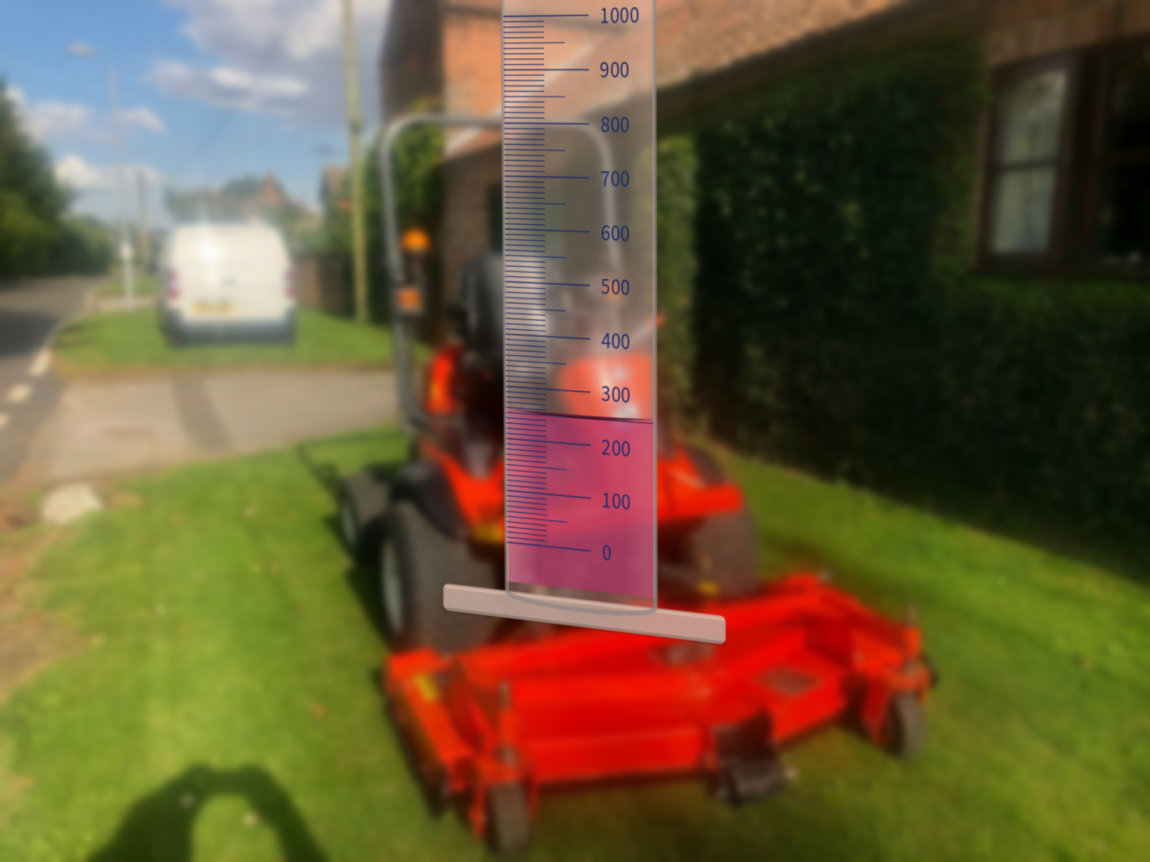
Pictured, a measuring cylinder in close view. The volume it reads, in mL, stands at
250 mL
